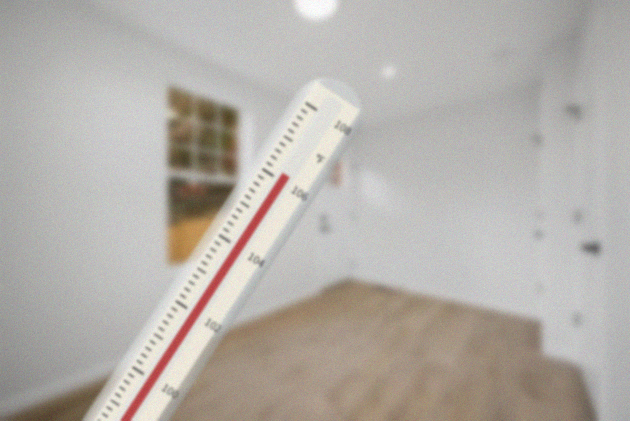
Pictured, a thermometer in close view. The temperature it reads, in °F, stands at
106.2 °F
